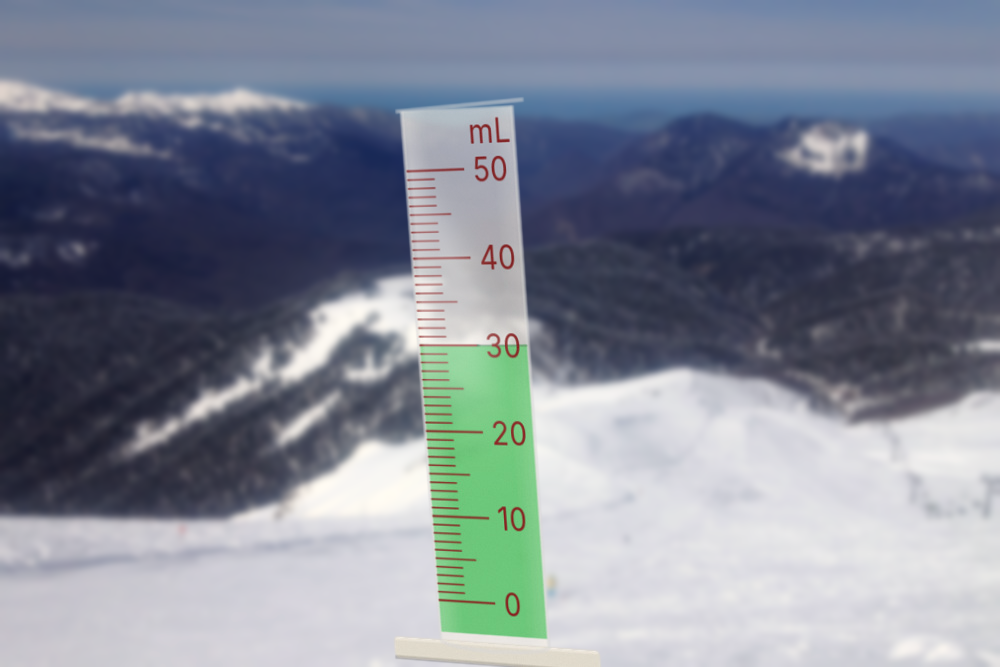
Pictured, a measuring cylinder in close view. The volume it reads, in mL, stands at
30 mL
